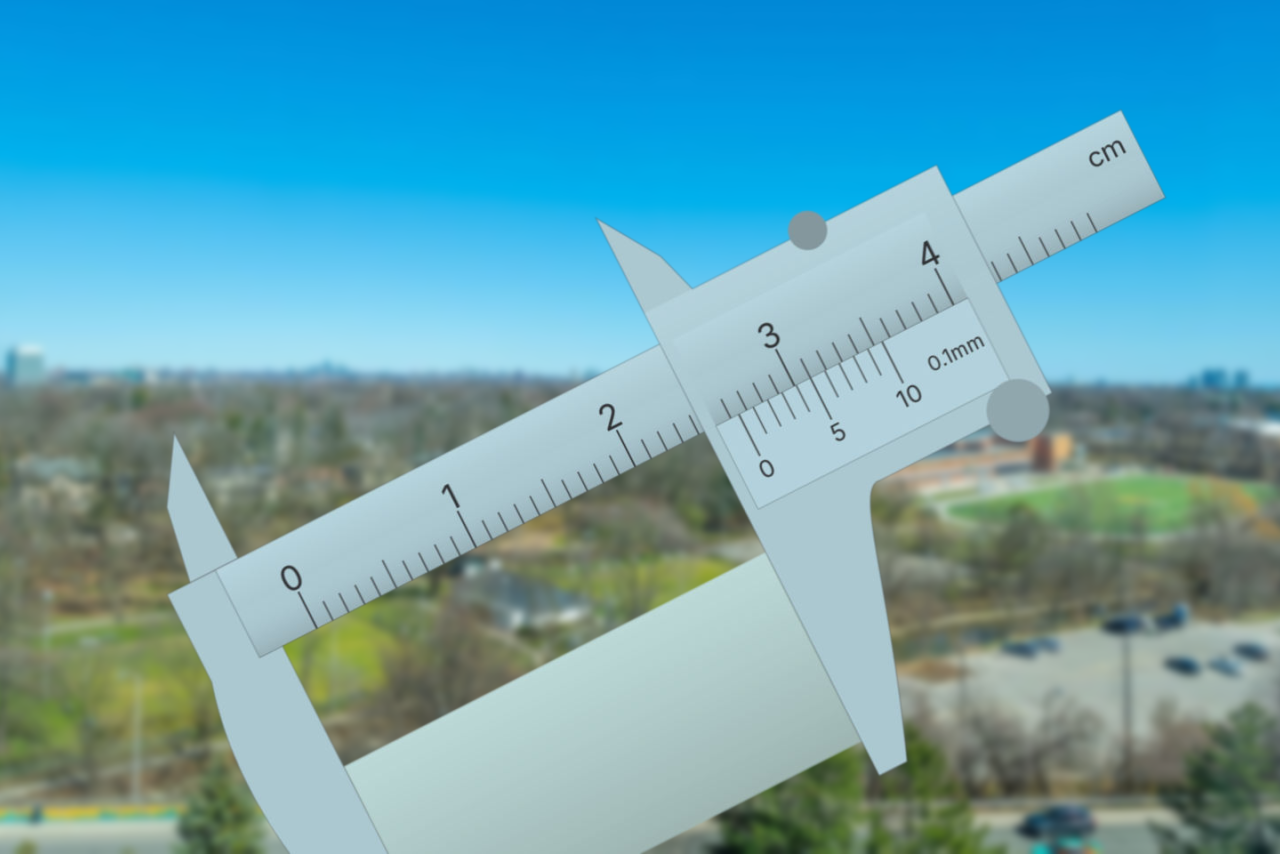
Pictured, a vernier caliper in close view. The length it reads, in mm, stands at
26.5 mm
